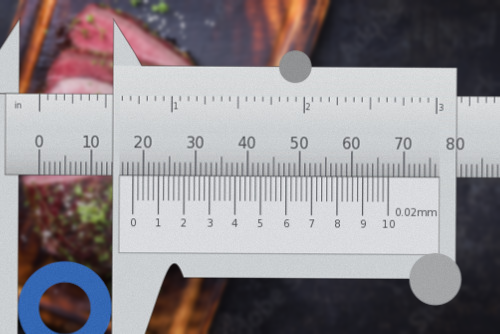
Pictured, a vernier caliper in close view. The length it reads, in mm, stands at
18.0 mm
